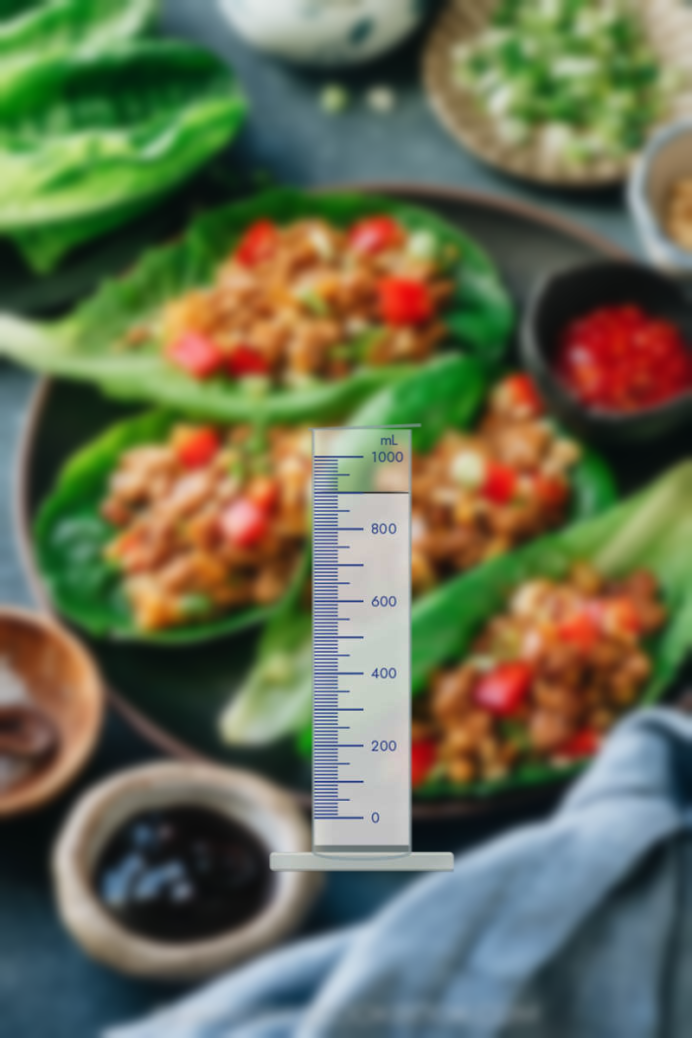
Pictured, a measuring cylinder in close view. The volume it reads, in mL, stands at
900 mL
